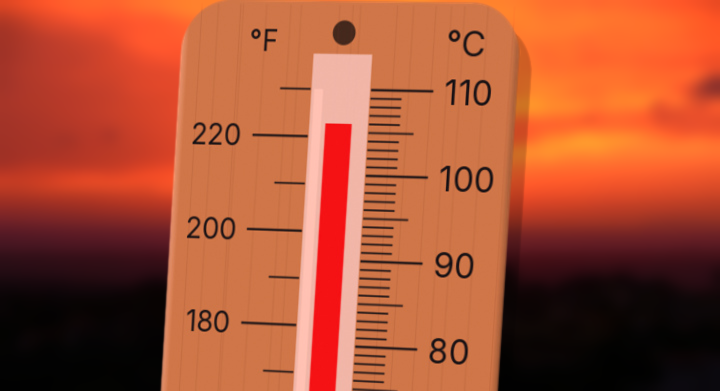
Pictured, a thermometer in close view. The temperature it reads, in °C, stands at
106 °C
